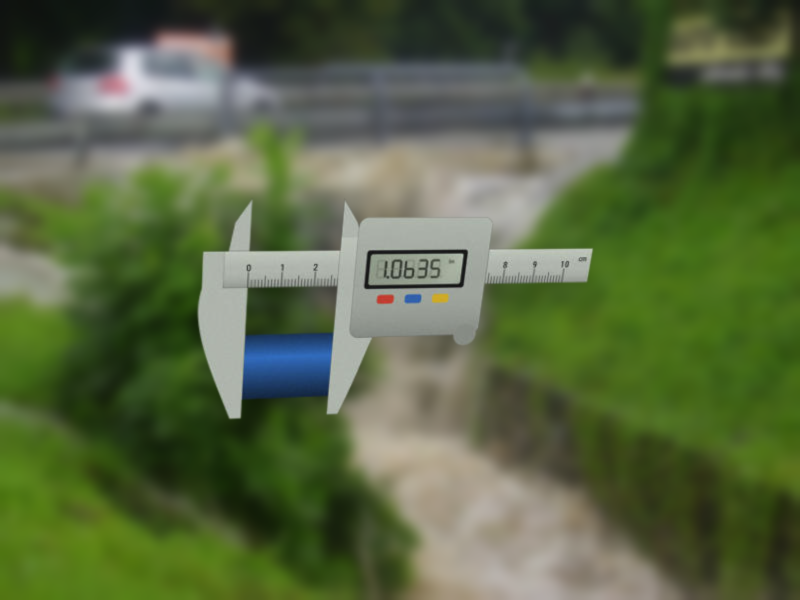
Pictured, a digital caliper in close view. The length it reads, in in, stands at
1.0635 in
